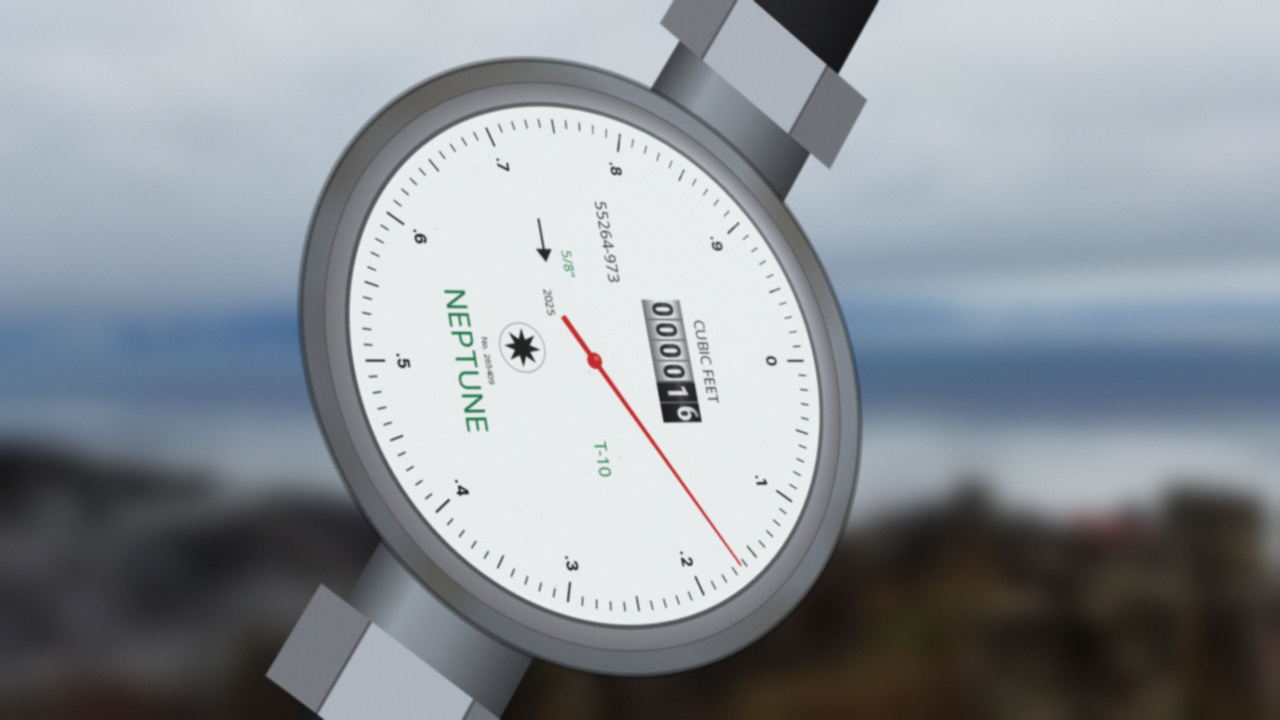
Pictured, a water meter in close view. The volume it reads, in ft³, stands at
16.16 ft³
